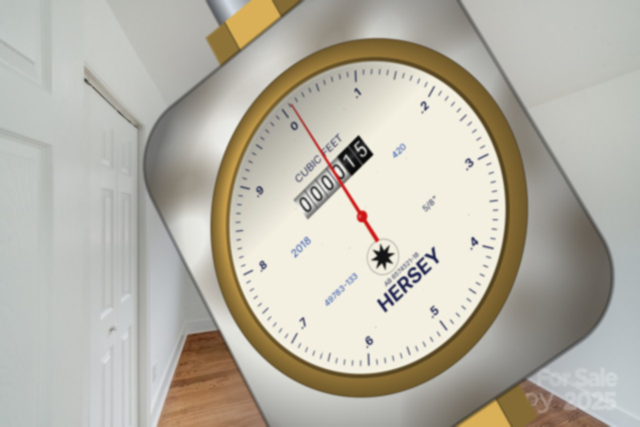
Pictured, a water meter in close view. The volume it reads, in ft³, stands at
15.01 ft³
